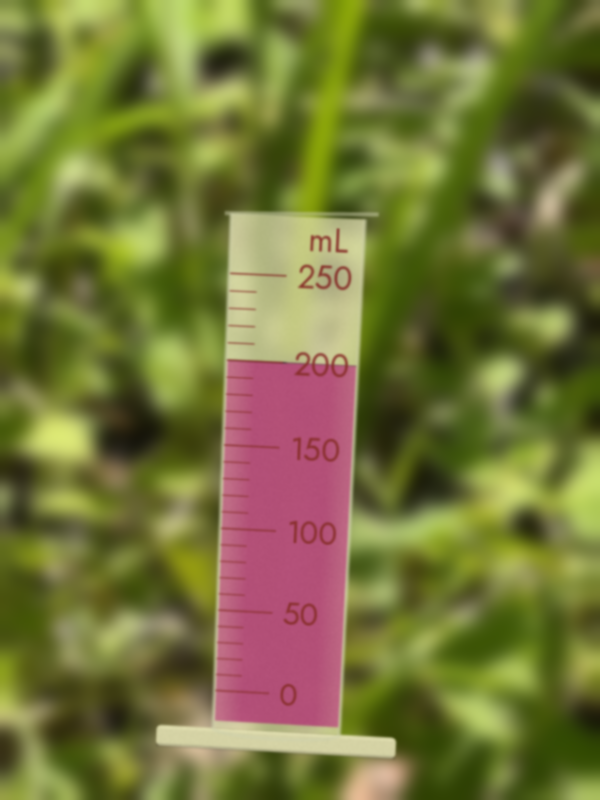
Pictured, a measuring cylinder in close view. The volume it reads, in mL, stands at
200 mL
